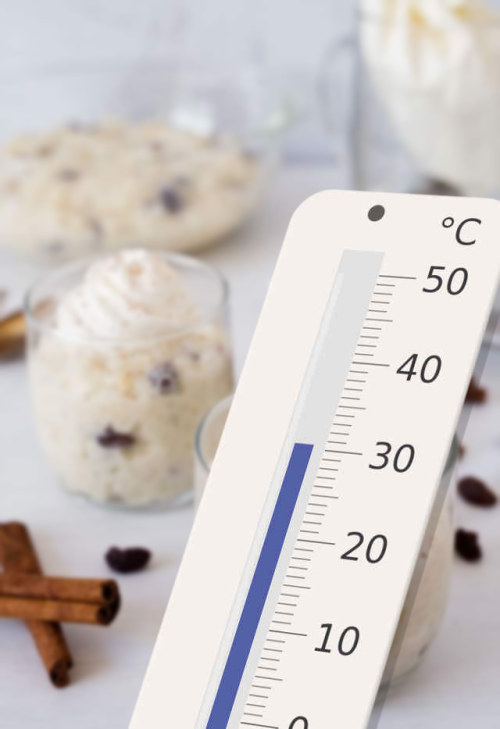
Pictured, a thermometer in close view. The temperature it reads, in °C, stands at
30.5 °C
